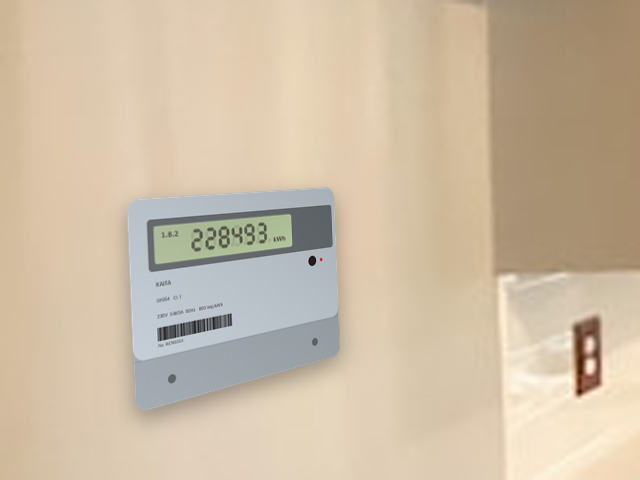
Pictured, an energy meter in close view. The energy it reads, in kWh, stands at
228493 kWh
